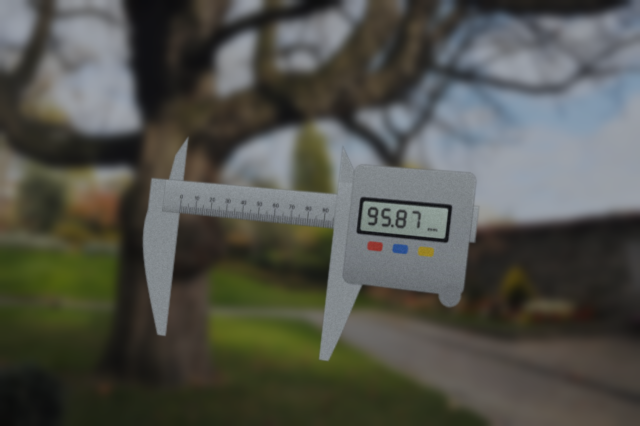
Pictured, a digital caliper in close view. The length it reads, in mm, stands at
95.87 mm
